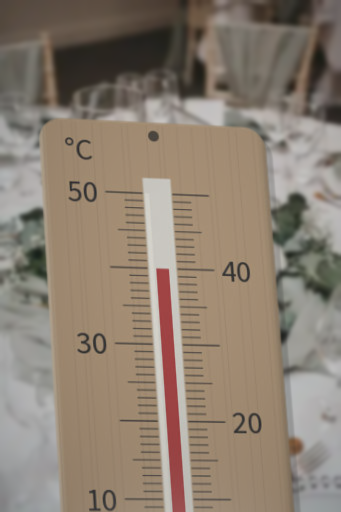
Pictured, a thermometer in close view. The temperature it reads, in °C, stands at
40 °C
